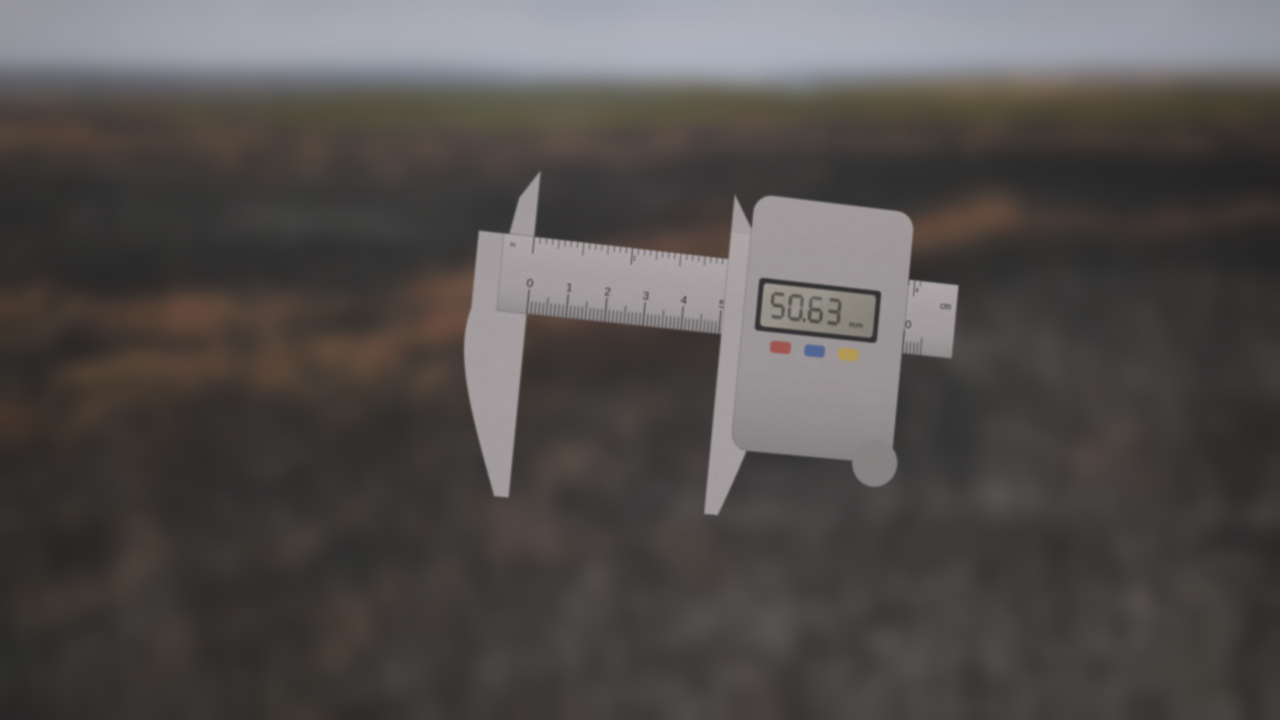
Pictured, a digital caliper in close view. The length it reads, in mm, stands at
50.63 mm
